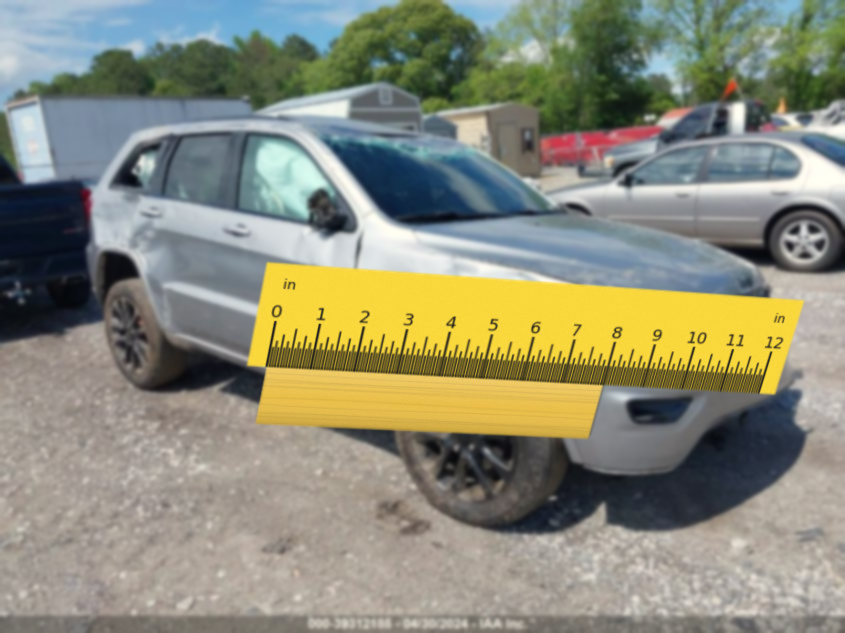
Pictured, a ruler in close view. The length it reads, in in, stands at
8 in
